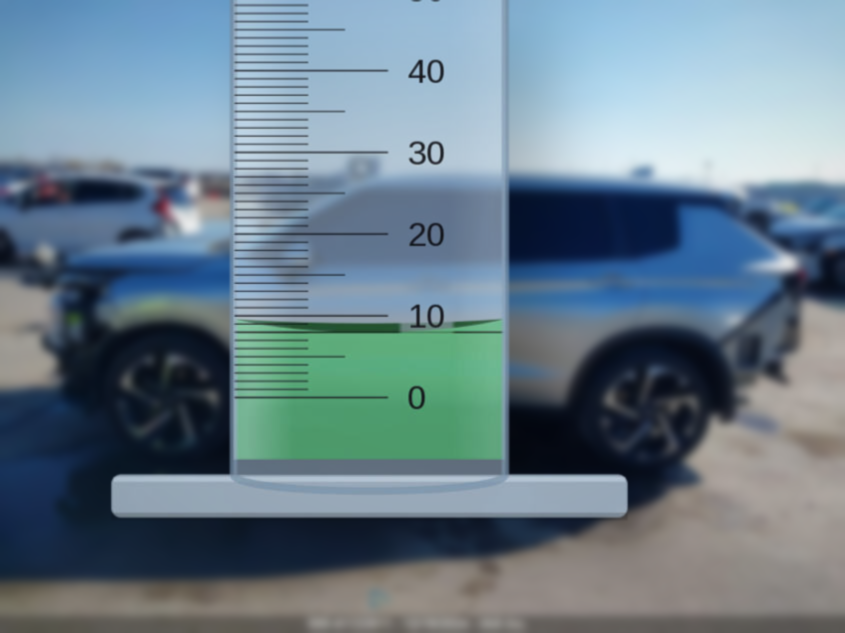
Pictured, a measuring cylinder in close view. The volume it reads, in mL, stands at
8 mL
